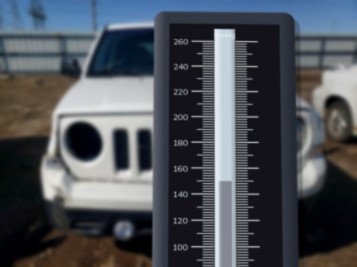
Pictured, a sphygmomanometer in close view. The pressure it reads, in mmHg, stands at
150 mmHg
